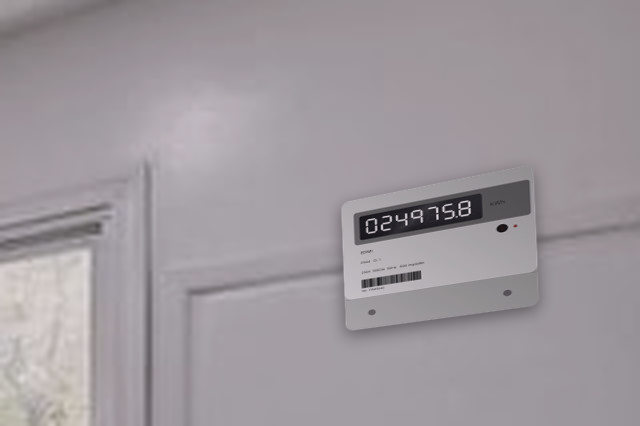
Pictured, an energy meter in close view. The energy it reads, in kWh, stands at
24975.8 kWh
